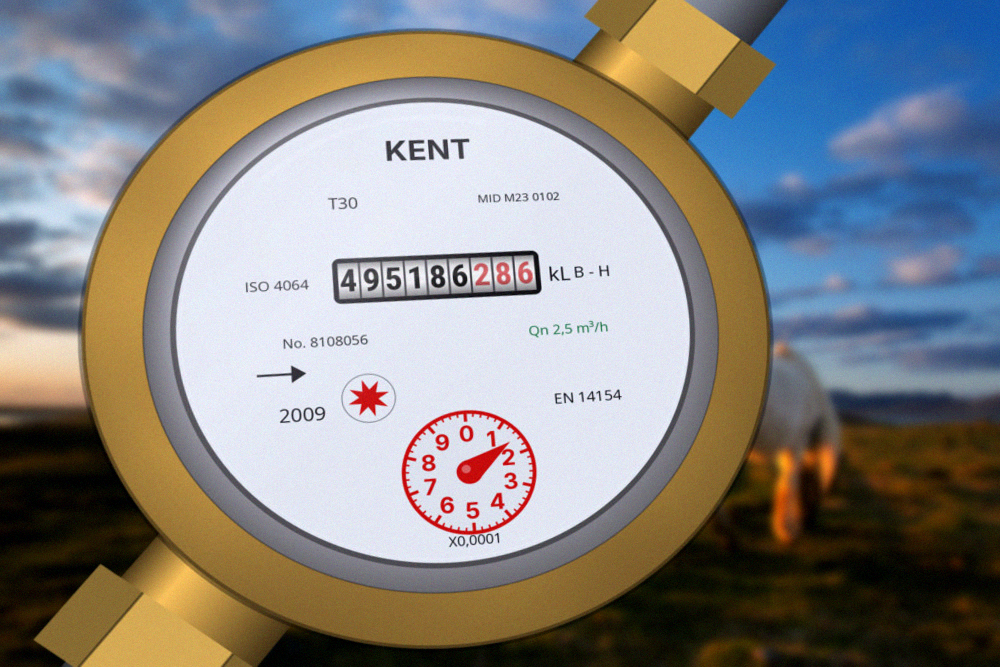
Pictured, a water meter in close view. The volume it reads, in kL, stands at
495186.2861 kL
